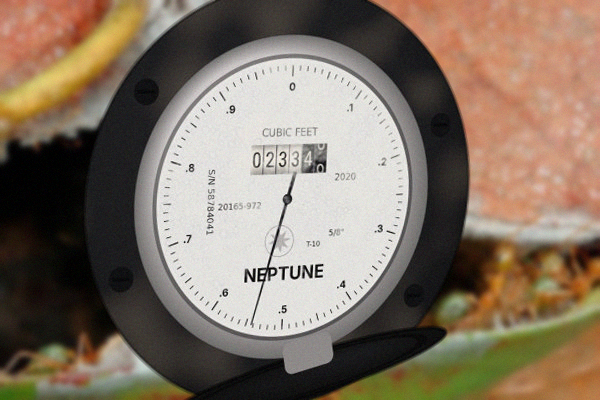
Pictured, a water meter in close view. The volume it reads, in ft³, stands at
23348.54 ft³
